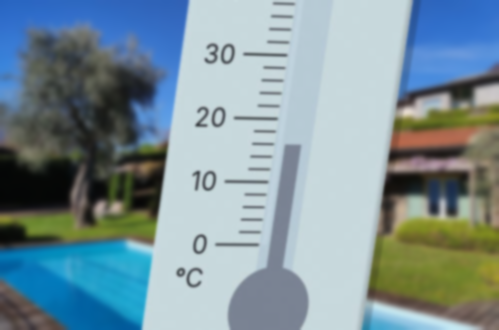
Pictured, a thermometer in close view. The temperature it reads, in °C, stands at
16 °C
